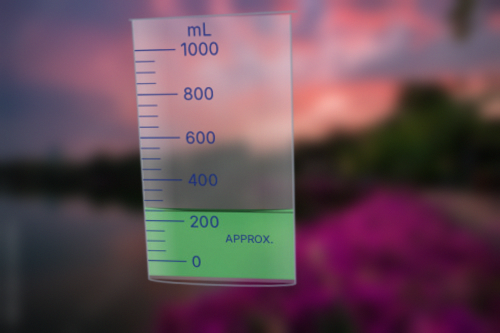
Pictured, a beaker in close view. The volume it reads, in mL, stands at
250 mL
